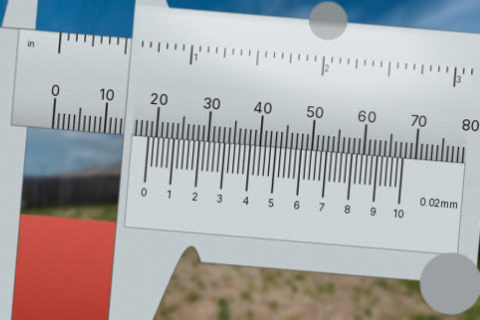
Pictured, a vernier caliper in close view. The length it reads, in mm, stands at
18.5 mm
